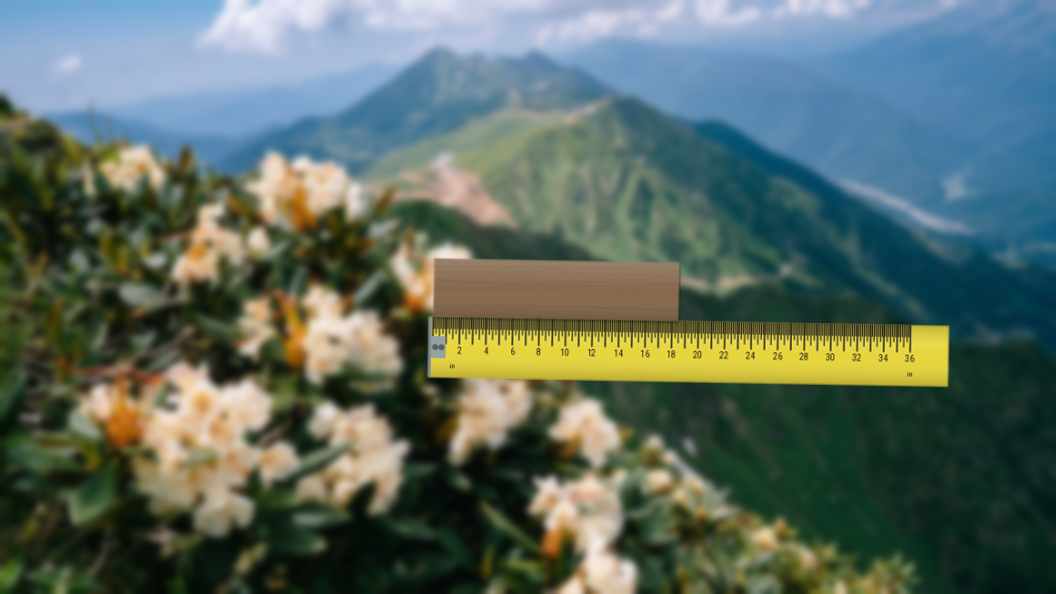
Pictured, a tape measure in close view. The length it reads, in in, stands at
18.5 in
